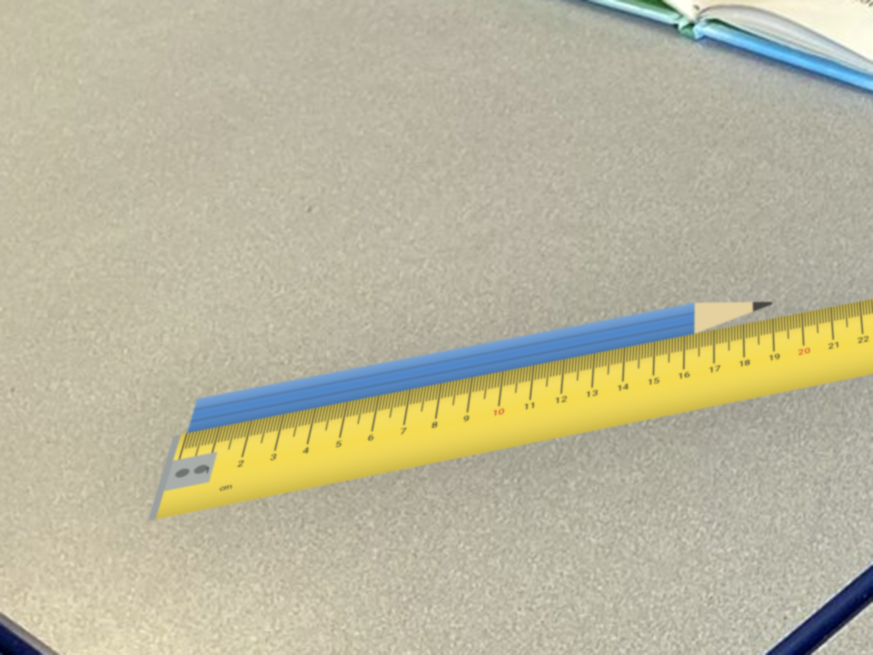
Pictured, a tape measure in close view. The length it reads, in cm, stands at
19 cm
